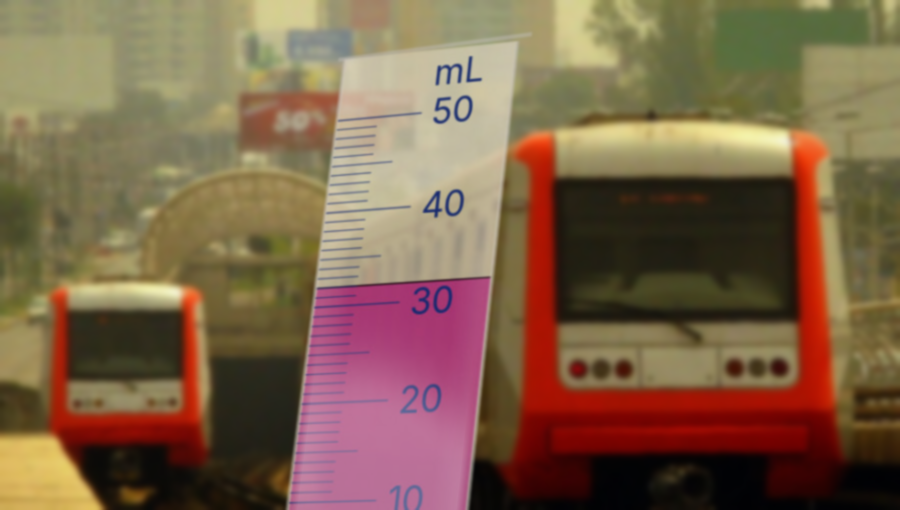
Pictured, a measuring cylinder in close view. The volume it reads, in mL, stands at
32 mL
